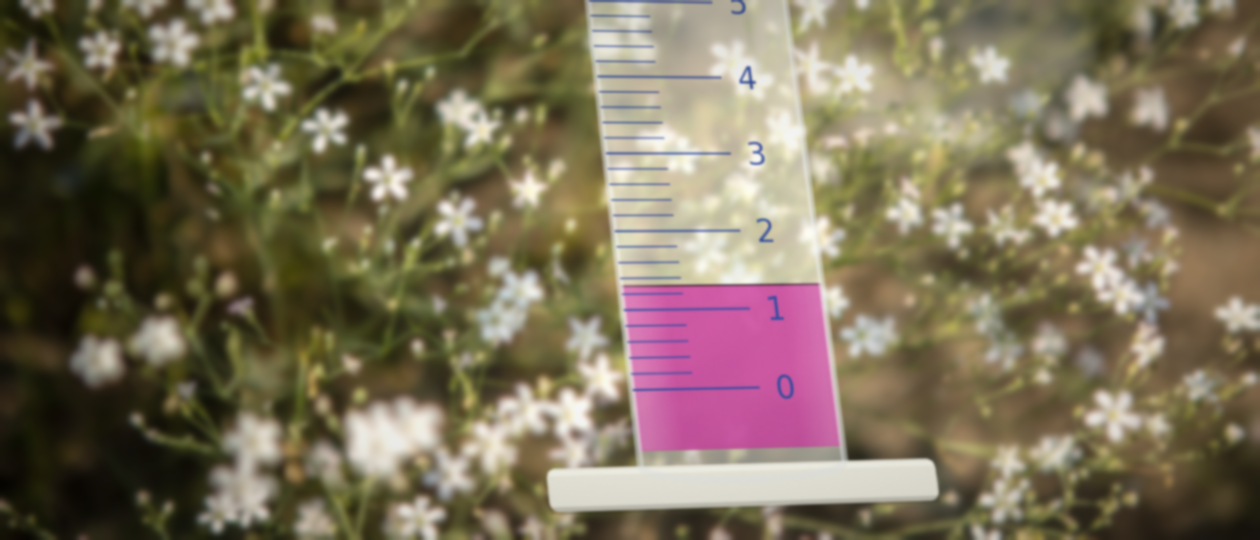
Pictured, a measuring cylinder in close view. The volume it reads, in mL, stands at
1.3 mL
